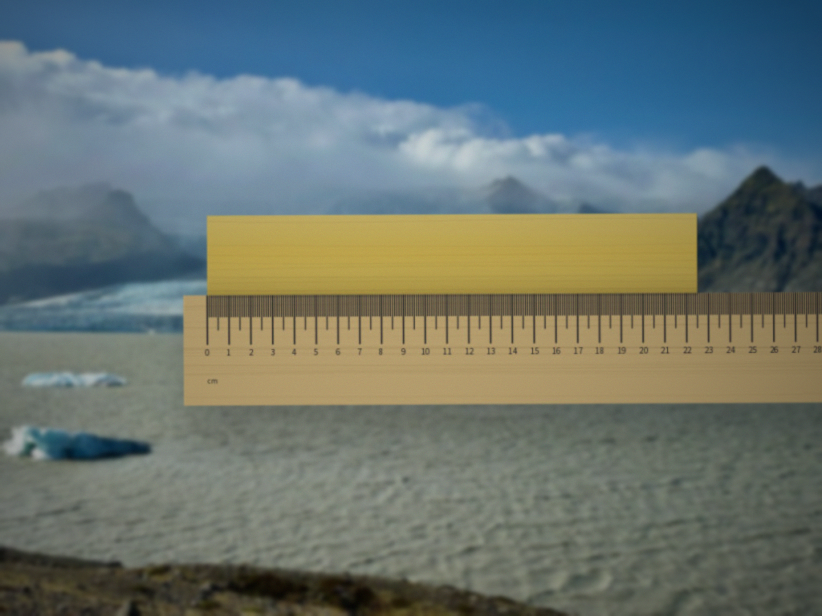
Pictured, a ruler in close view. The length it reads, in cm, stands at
22.5 cm
